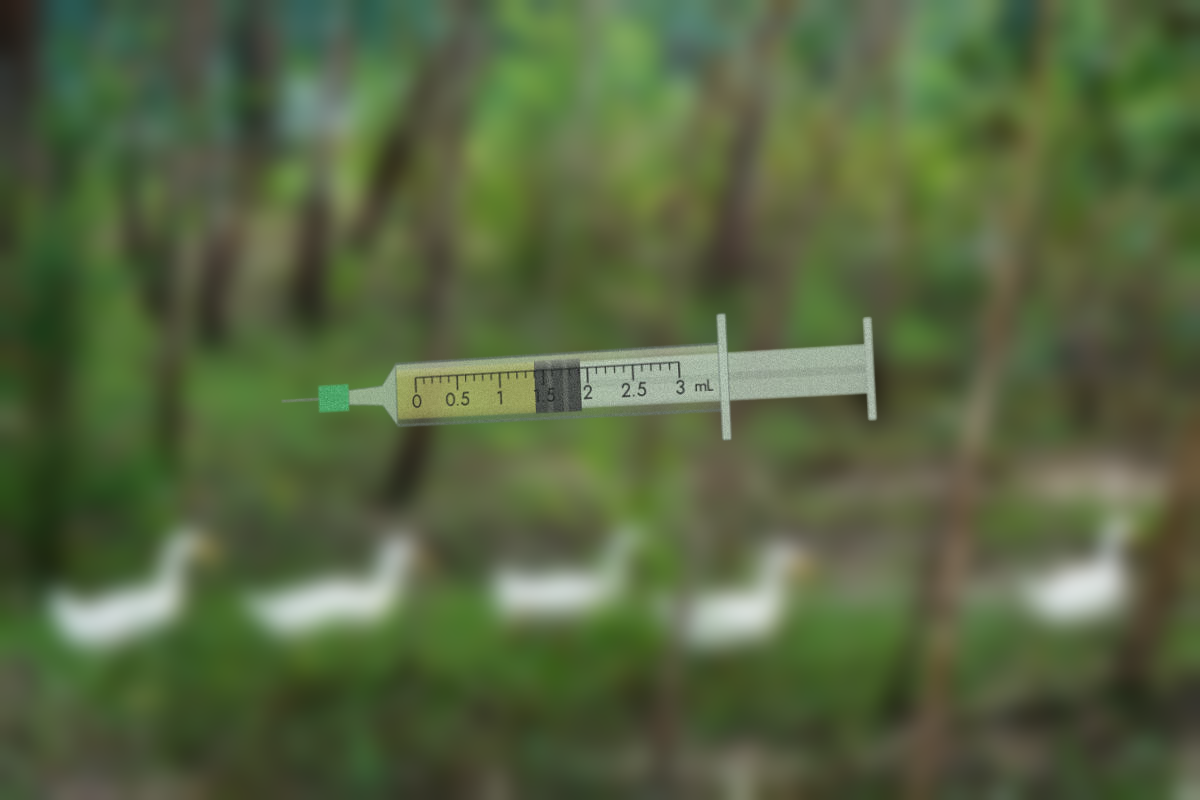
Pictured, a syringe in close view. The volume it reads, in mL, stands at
1.4 mL
